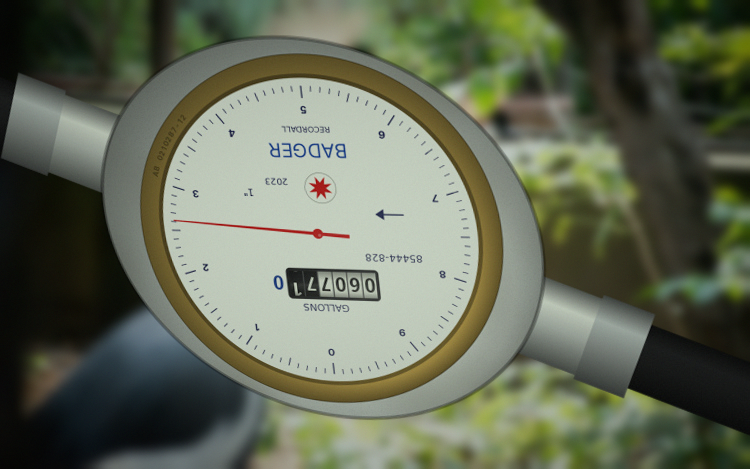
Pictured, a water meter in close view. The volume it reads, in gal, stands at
607712.6 gal
